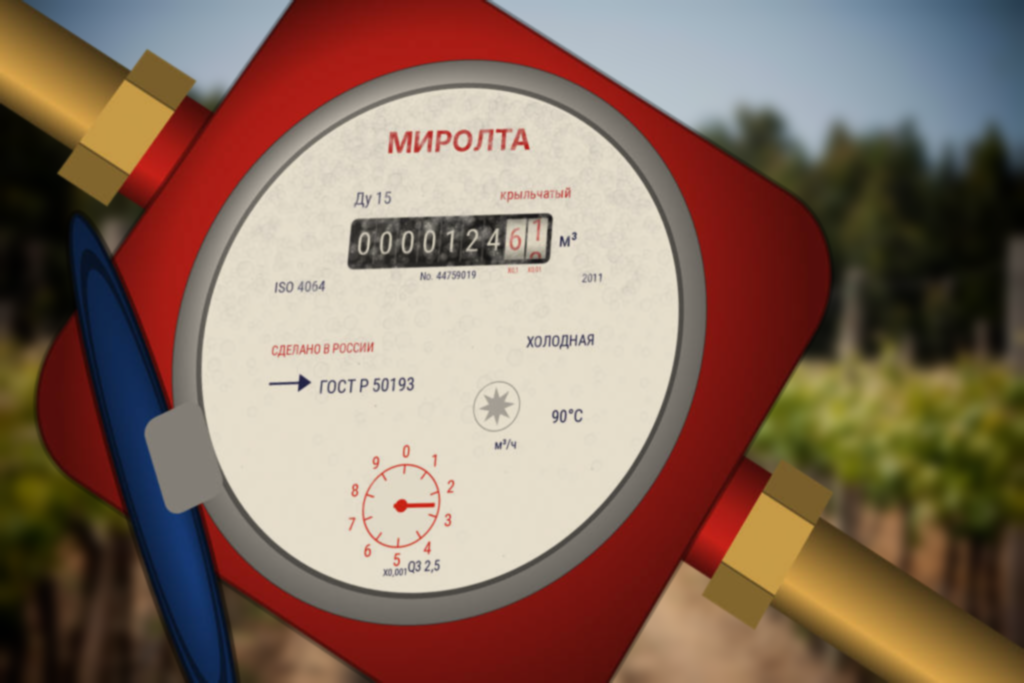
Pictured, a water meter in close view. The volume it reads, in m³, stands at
124.612 m³
